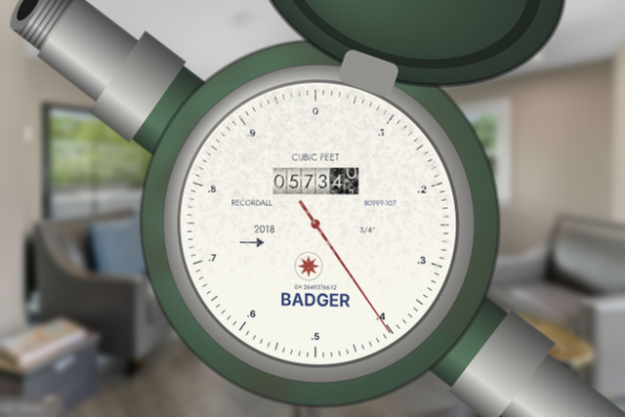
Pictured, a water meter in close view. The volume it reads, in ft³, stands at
57340.40 ft³
